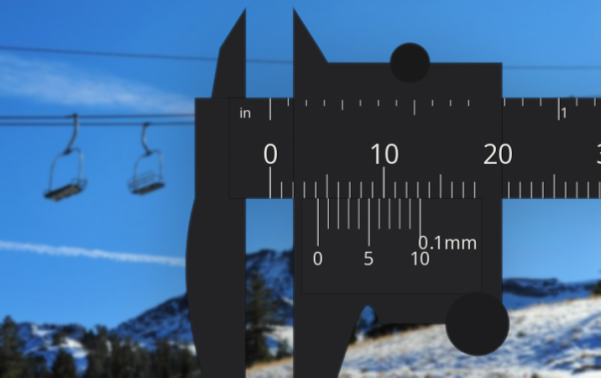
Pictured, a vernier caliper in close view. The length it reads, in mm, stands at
4.2 mm
